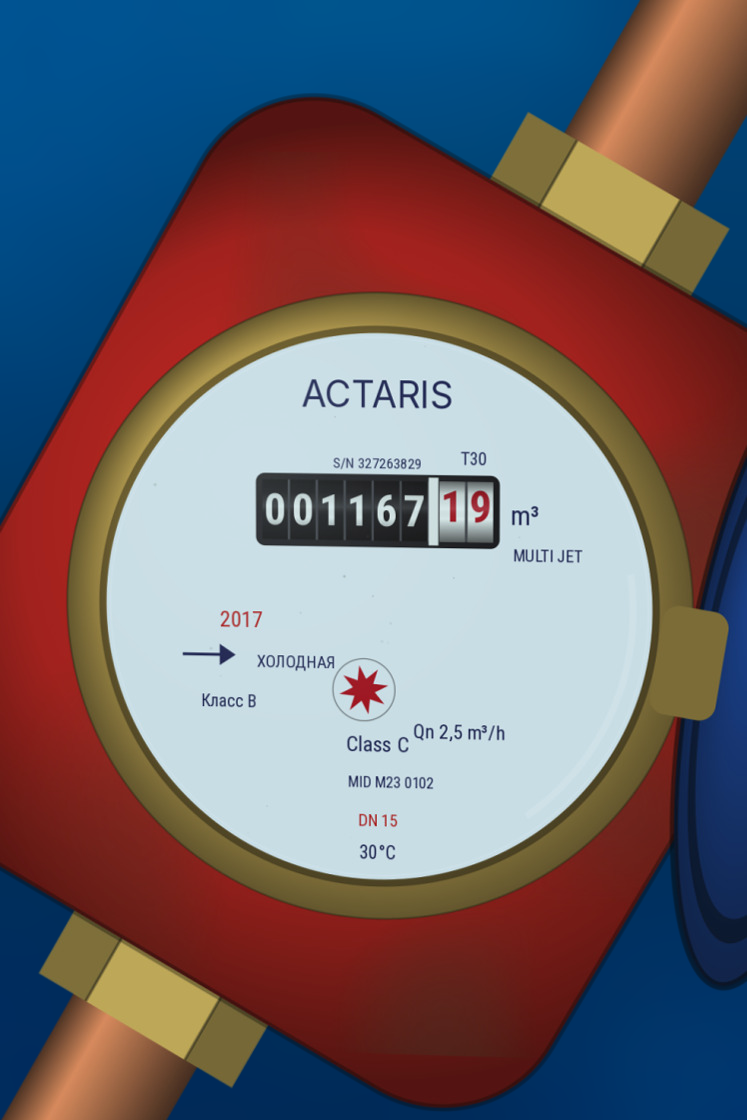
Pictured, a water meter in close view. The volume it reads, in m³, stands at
1167.19 m³
